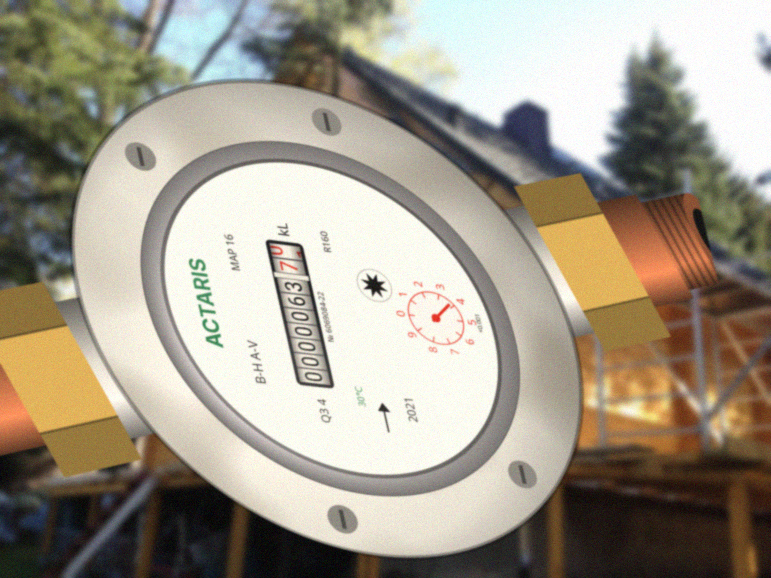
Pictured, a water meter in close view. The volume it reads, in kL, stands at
63.703 kL
